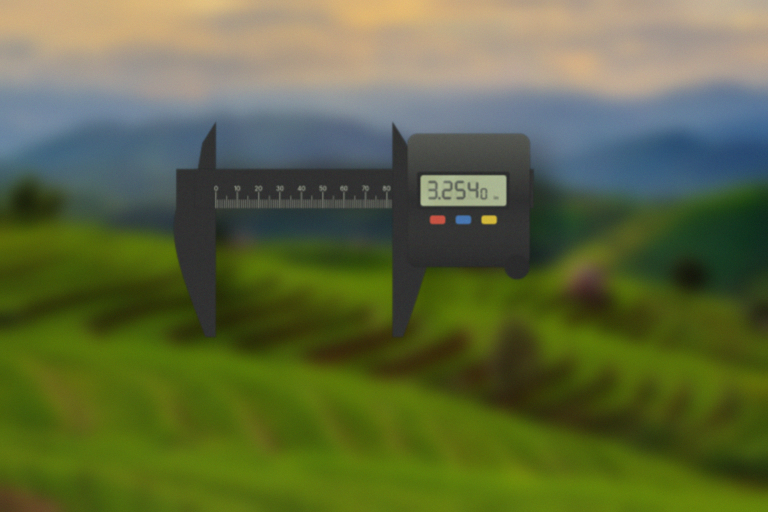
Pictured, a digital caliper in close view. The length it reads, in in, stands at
3.2540 in
